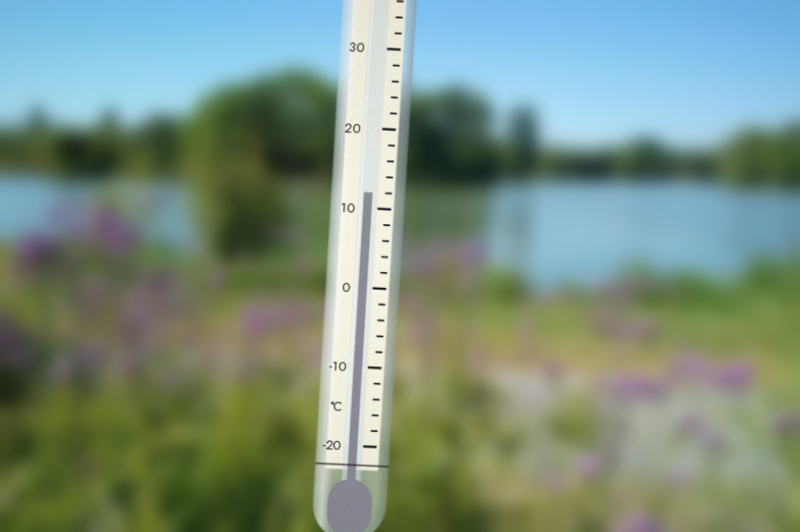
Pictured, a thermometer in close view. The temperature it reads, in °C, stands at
12 °C
